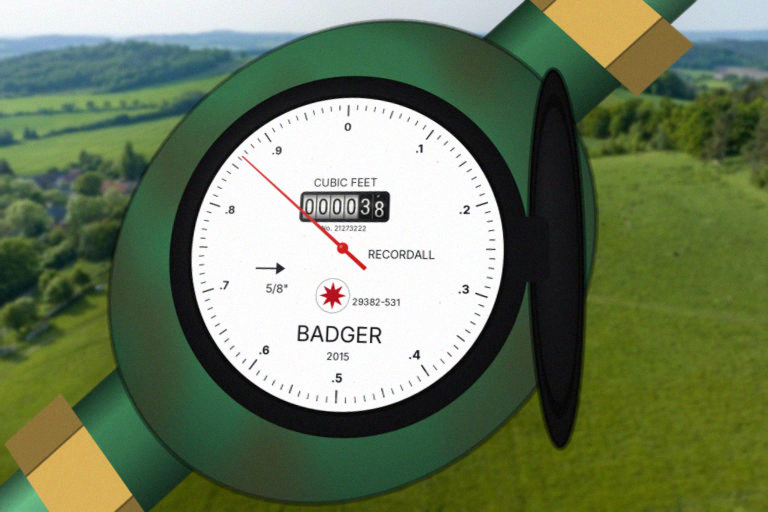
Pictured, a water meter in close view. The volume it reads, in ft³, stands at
37.86 ft³
